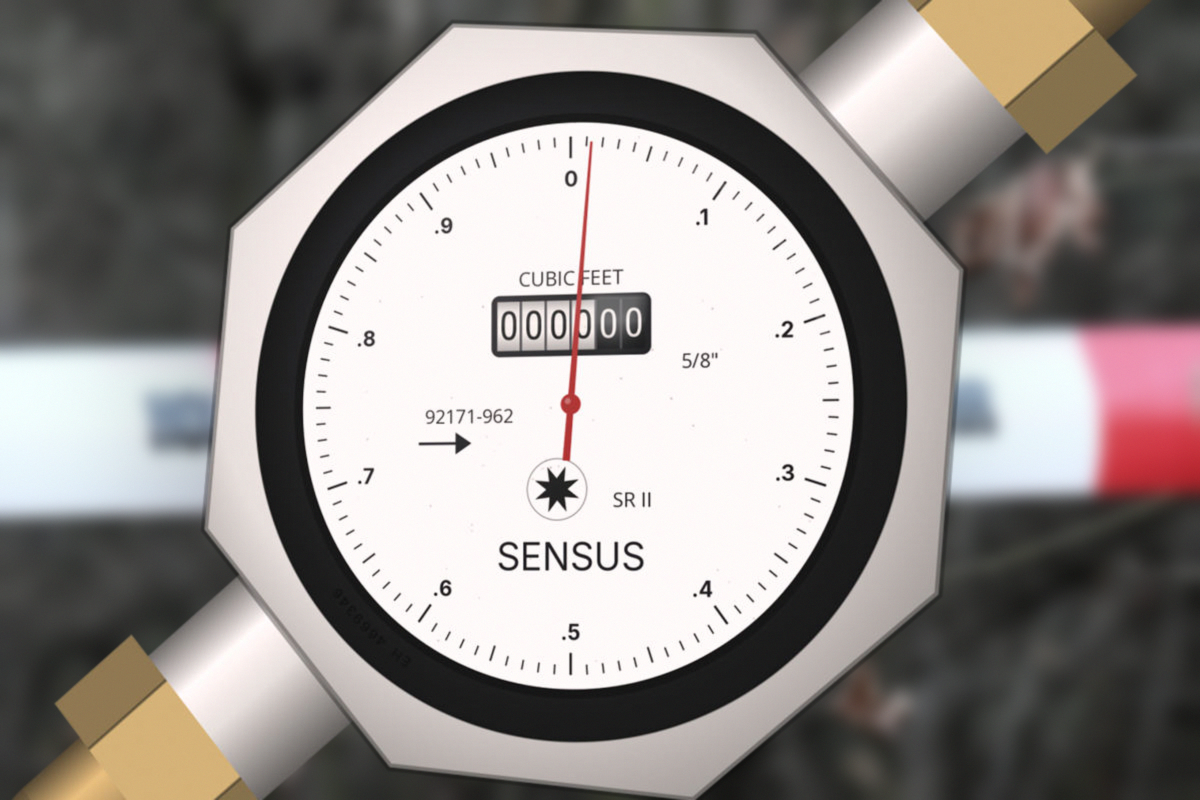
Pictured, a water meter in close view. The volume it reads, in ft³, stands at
0.01 ft³
